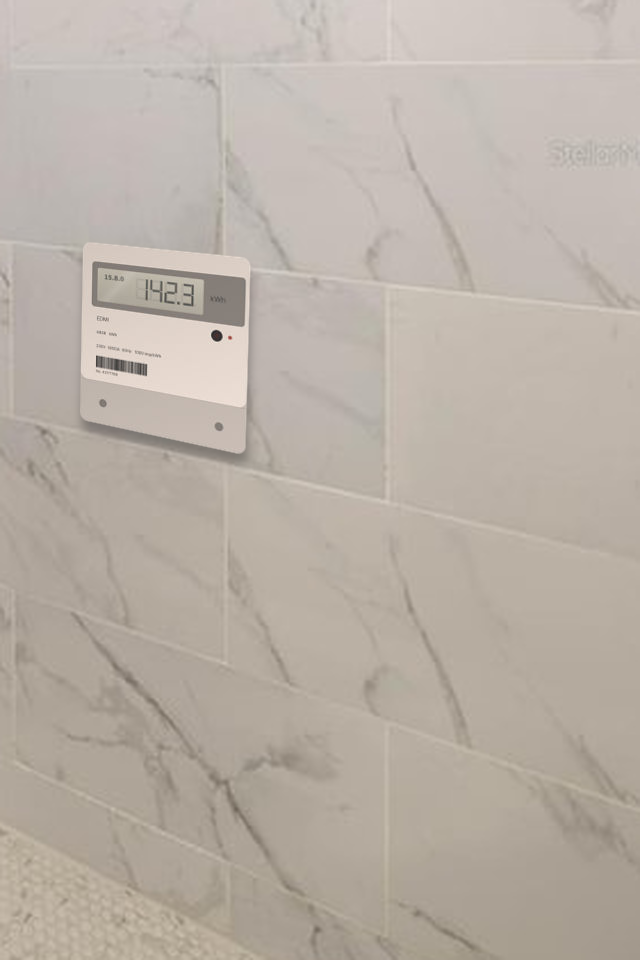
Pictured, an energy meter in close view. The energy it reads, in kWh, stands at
142.3 kWh
